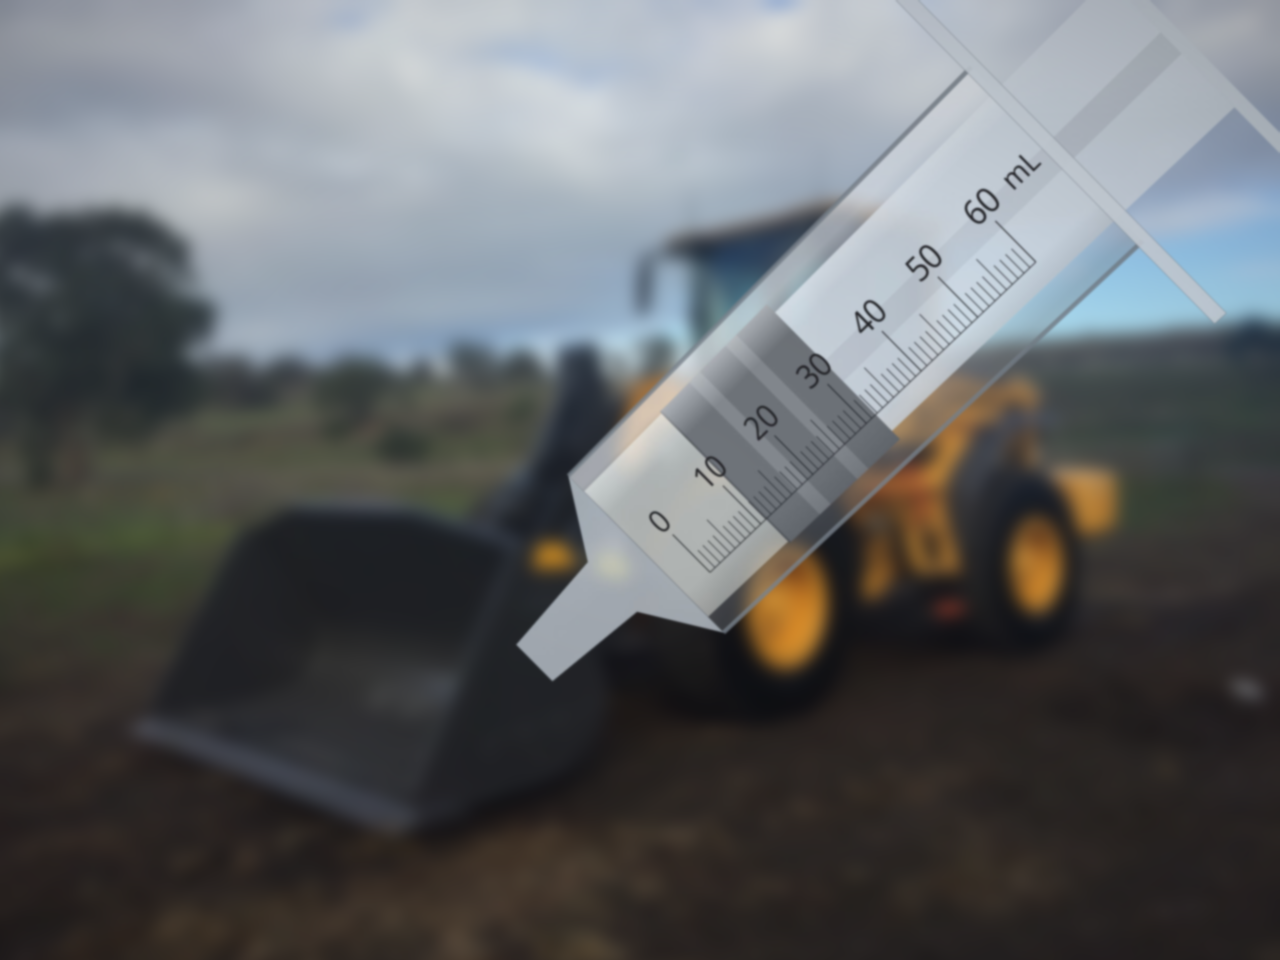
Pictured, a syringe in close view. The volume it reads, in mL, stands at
11 mL
